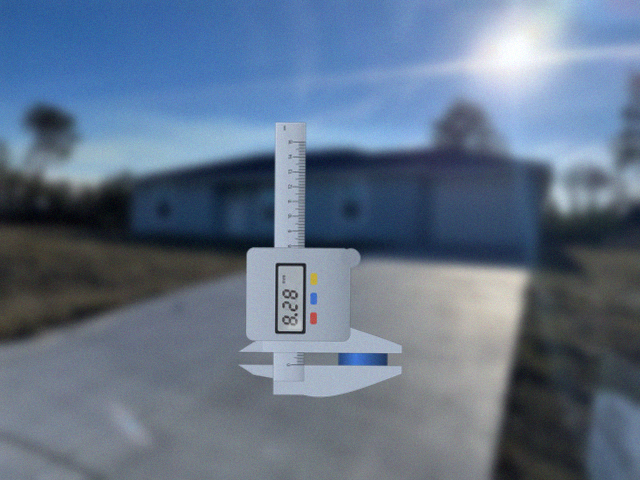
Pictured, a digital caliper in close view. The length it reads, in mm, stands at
8.28 mm
